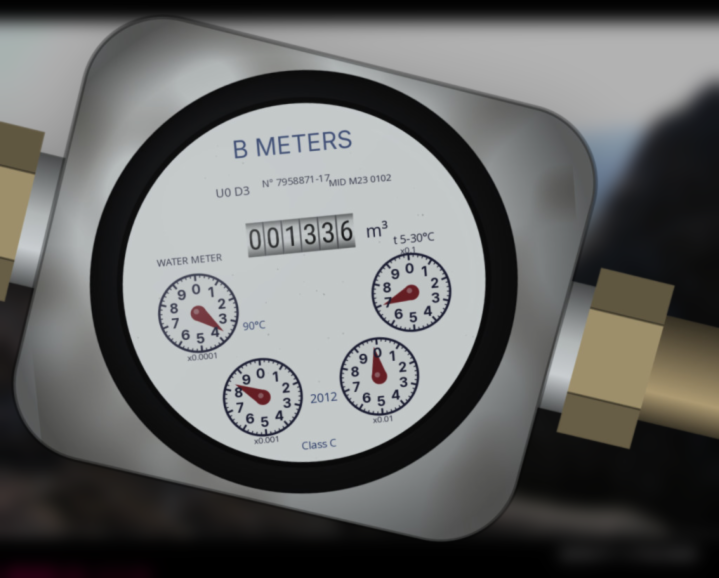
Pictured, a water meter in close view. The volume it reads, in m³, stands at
1336.6983 m³
